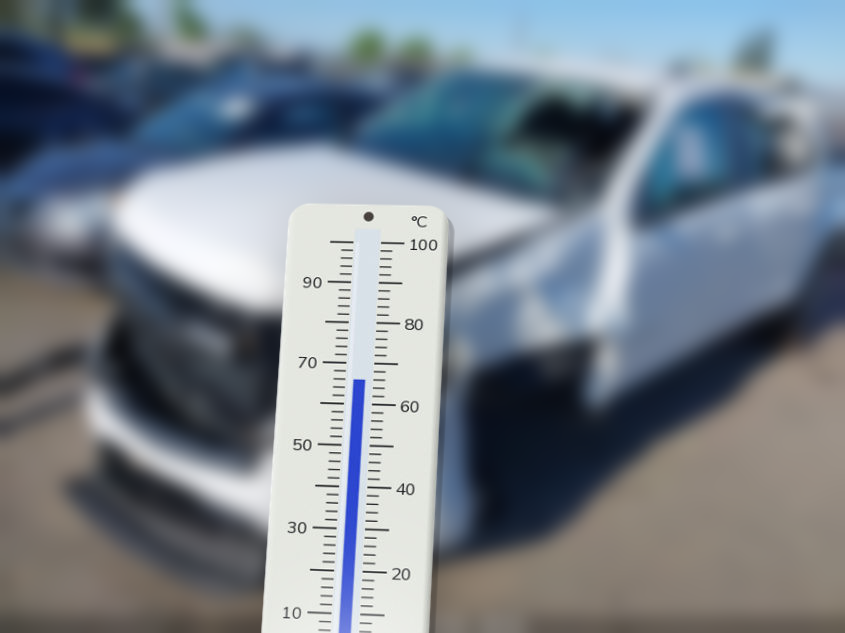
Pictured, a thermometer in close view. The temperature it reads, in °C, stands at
66 °C
